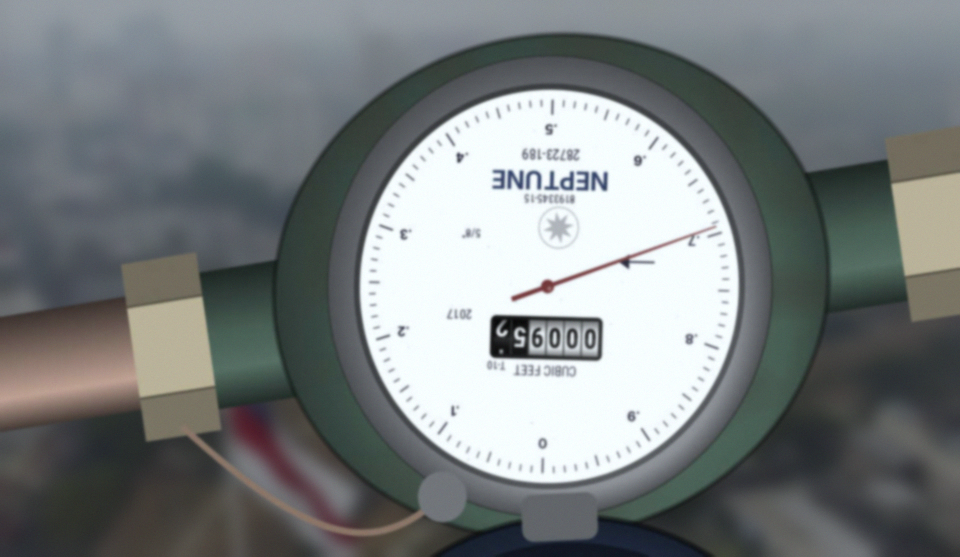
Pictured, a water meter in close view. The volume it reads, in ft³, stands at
951.69 ft³
